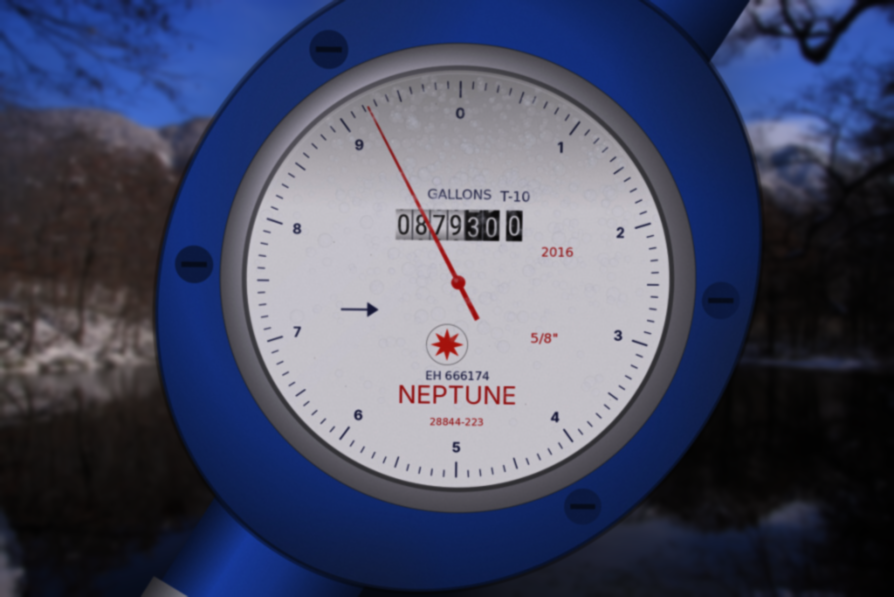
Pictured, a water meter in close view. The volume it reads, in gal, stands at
879299.2 gal
